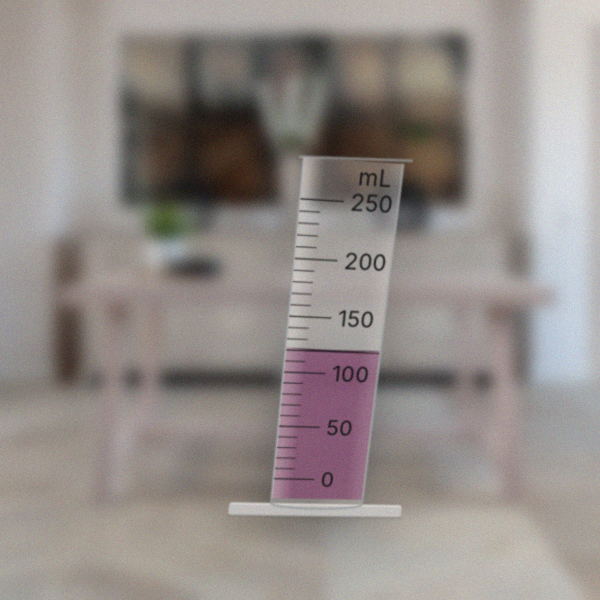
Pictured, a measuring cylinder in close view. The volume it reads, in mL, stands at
120 mL
